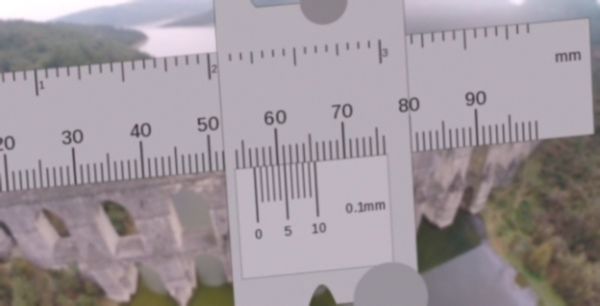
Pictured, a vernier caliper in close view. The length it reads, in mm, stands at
56.5 mm
